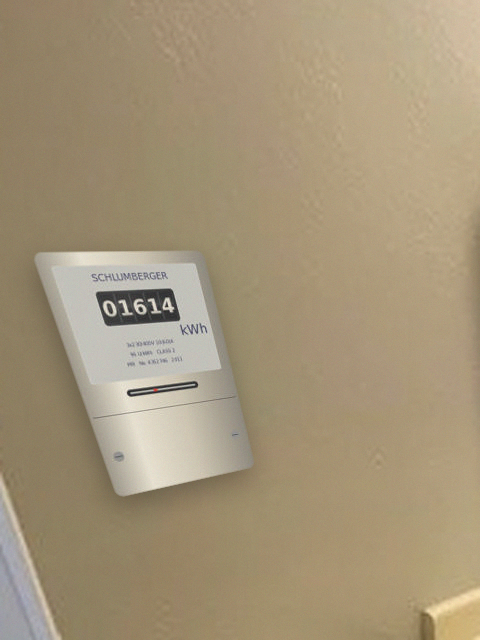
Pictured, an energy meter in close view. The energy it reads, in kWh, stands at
1614 kWh
